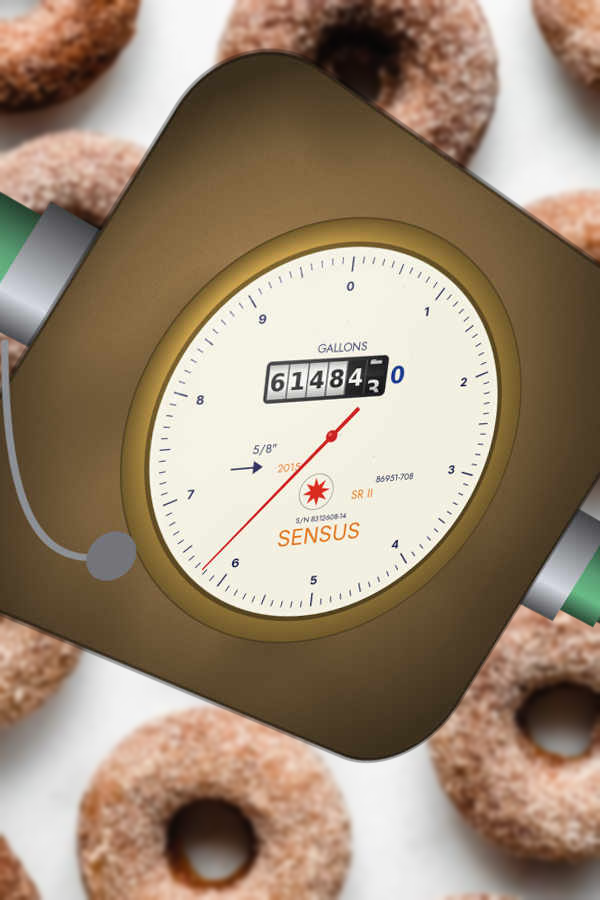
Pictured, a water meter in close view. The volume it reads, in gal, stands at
6148426.2 gal
